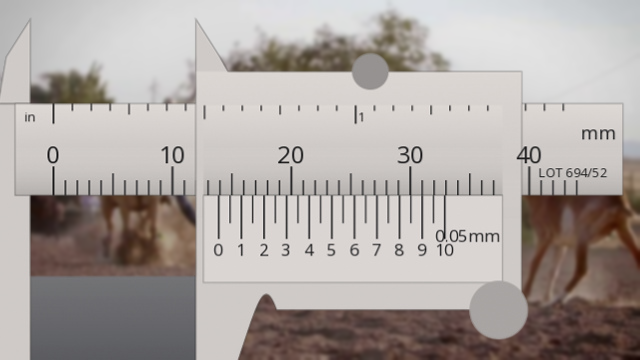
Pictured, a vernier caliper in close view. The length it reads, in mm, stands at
13.9 mm
